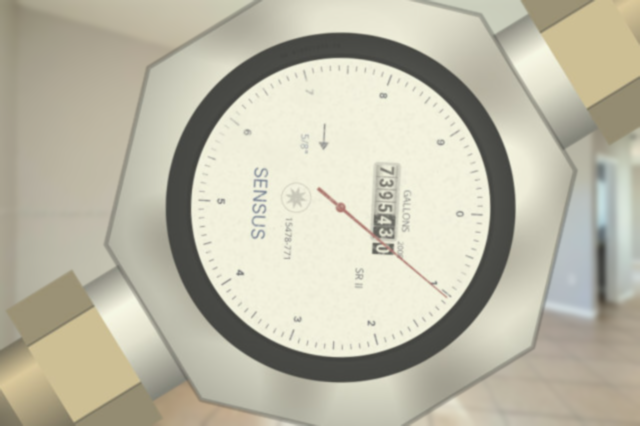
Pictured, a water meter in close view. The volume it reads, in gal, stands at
7395431.0 gal
